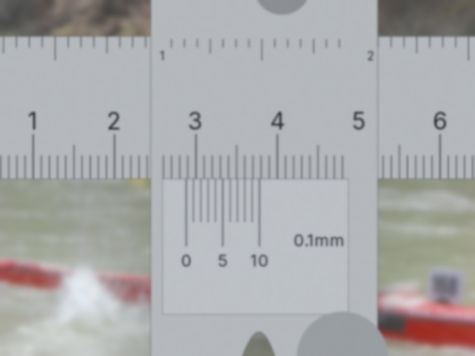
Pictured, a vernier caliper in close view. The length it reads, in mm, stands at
28.8 mm
